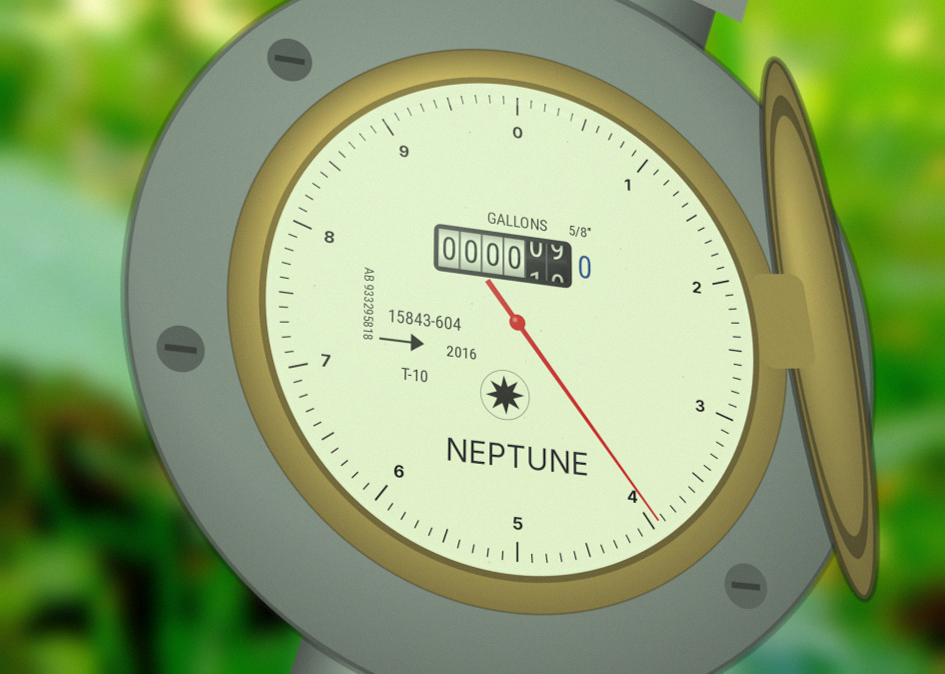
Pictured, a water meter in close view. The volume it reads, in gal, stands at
93.9 gal
